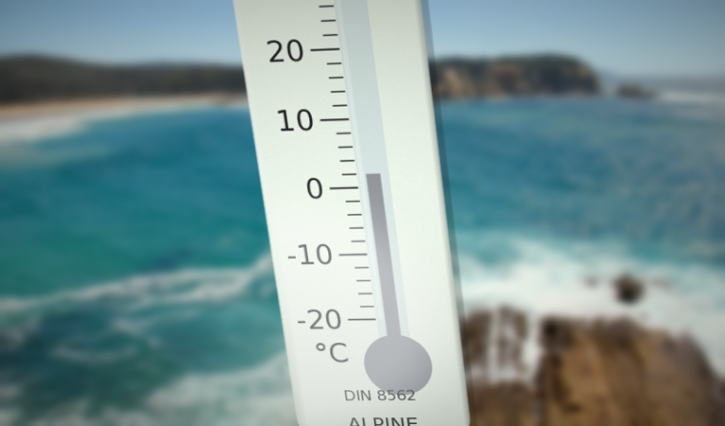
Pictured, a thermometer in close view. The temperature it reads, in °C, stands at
2 °C
